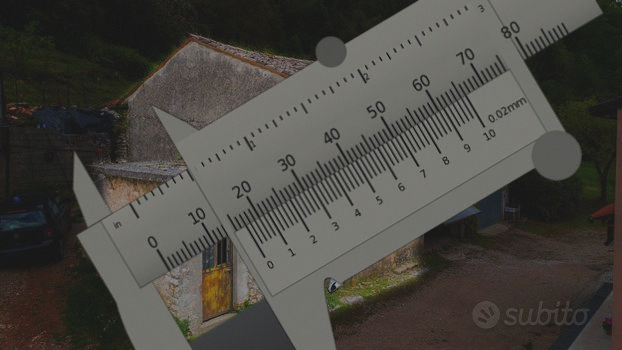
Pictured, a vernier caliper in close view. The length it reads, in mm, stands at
17.0 mm
